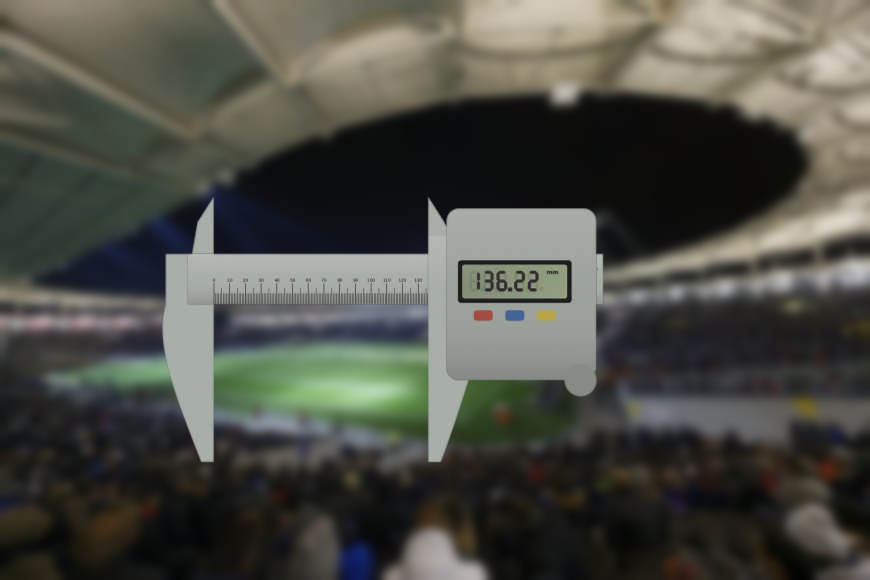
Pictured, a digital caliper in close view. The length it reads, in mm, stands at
136.22 mm
